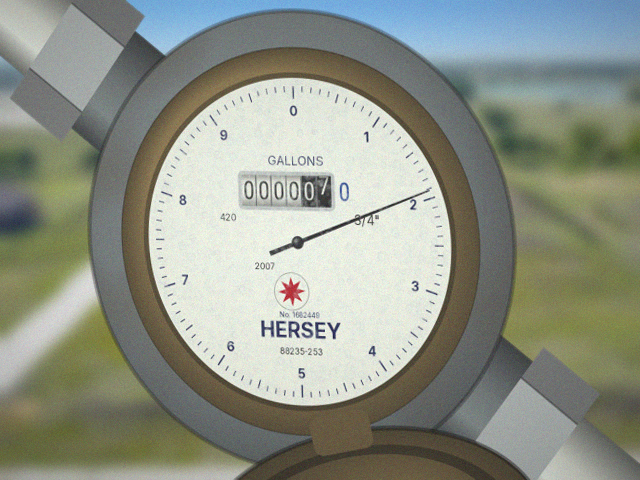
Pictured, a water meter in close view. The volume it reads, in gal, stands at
71.9 gal
